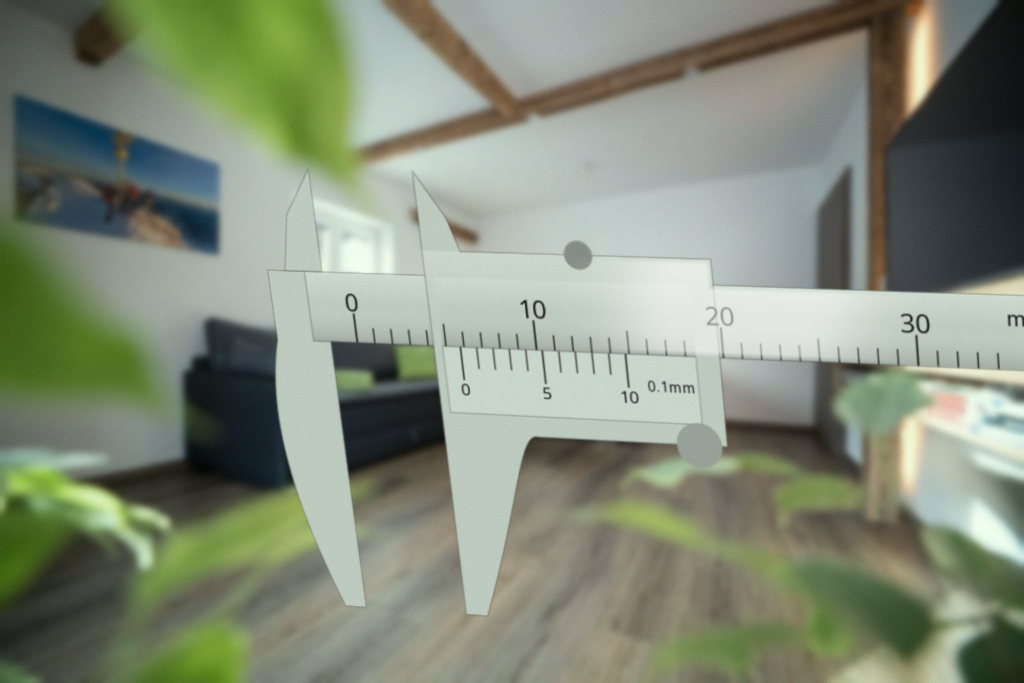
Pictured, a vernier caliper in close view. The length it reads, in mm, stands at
5.8 mm
